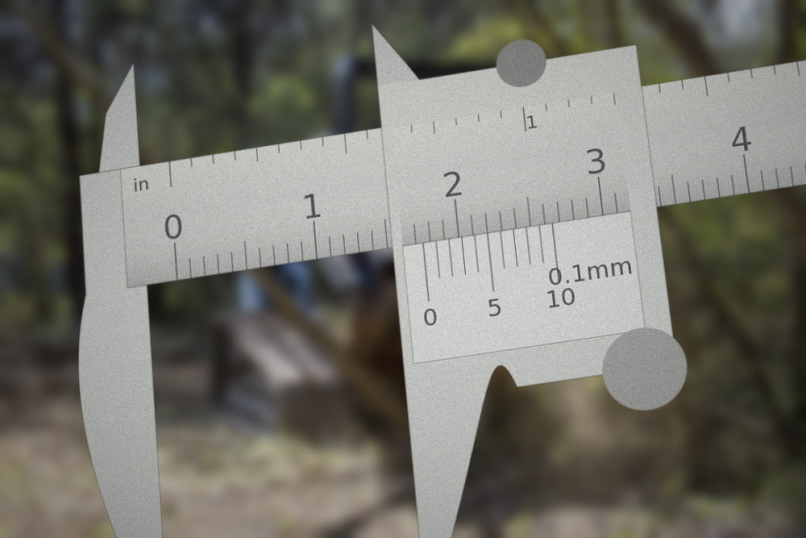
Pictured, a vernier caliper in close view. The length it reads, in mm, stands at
17.5 mm
